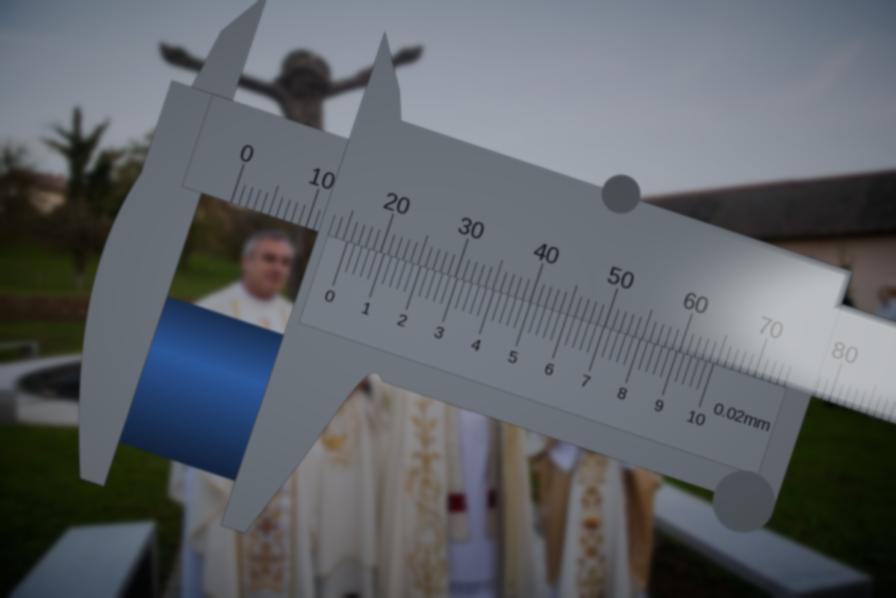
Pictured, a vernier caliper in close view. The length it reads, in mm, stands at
15.6 mm
